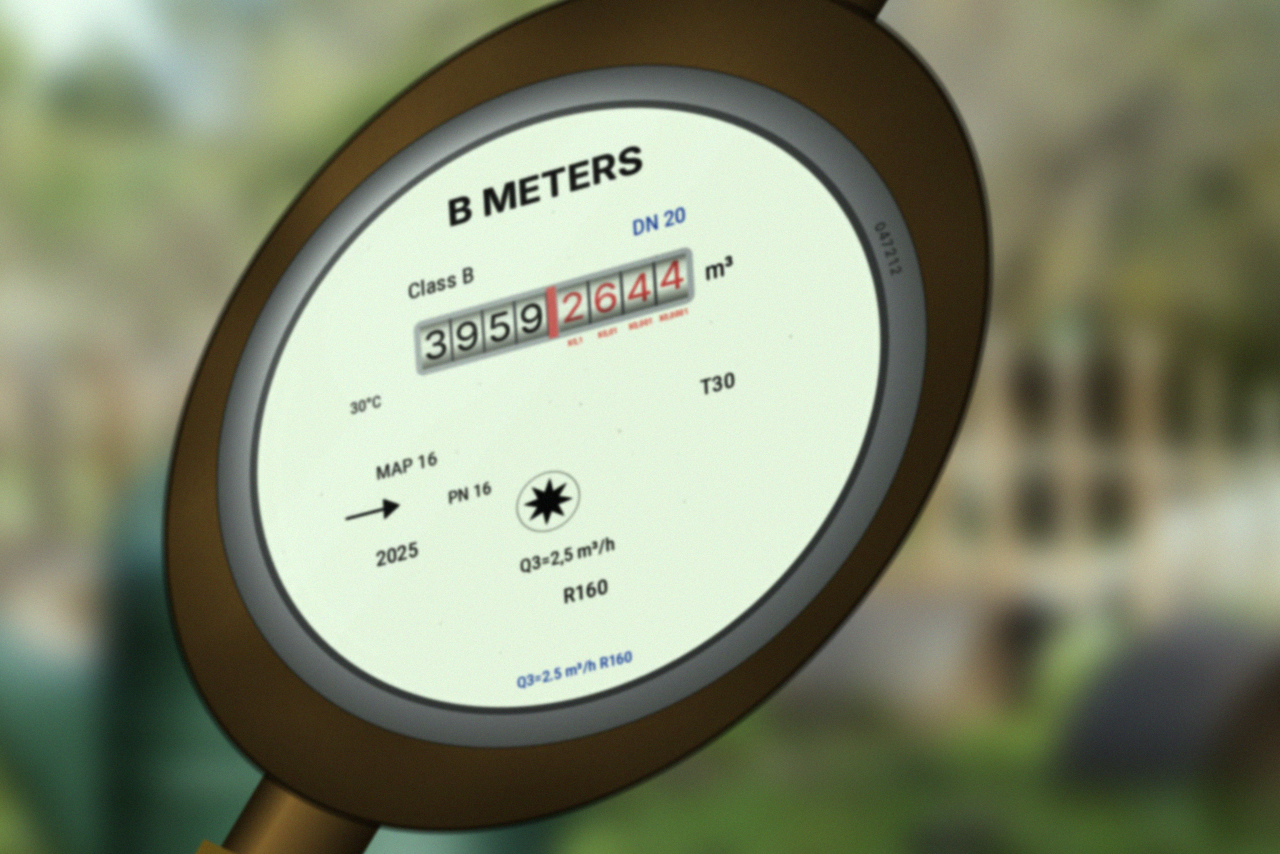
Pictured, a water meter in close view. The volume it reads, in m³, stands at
3959.2644 m³
